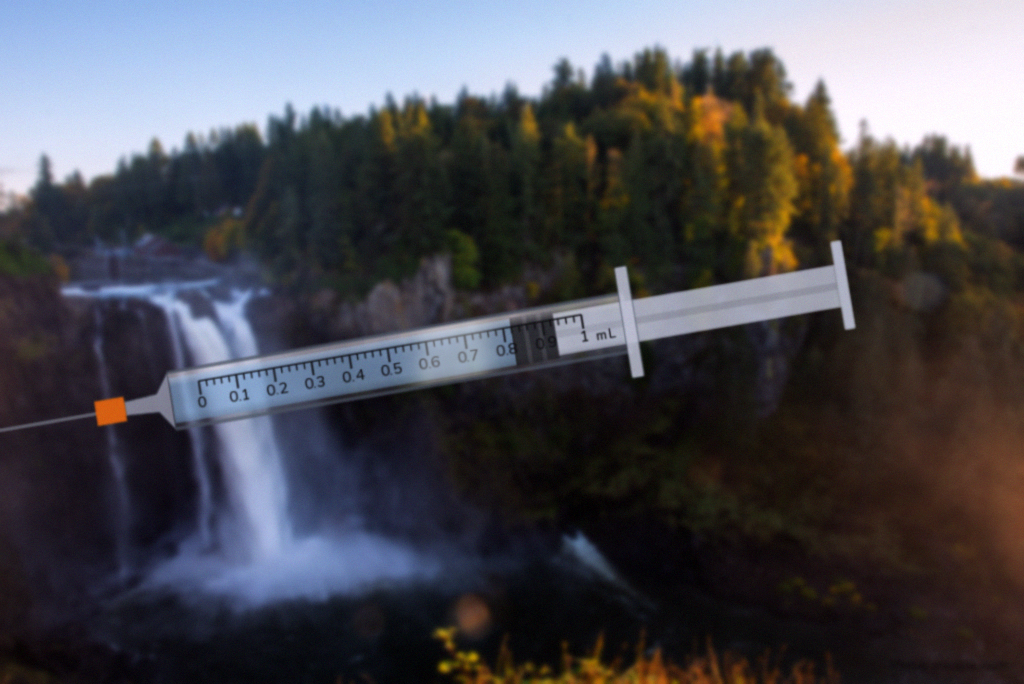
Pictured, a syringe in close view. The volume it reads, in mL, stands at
0.82 mL
